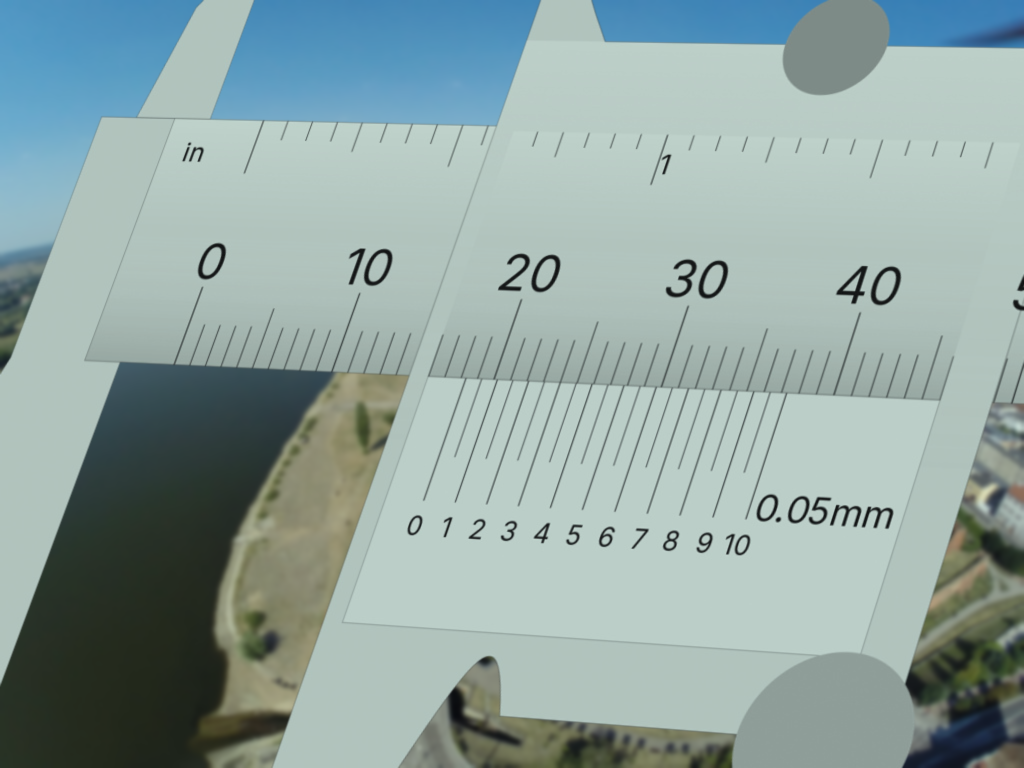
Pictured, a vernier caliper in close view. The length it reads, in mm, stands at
18.3 mm
